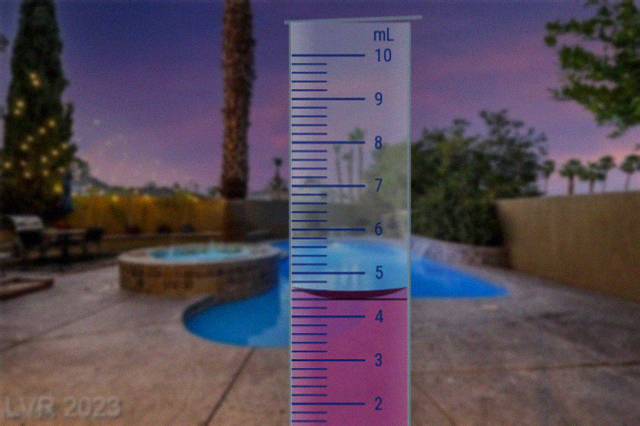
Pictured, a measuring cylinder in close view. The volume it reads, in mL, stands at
4.4 mL
